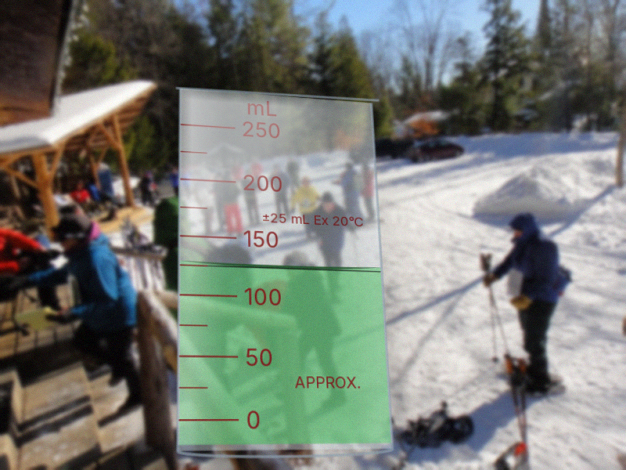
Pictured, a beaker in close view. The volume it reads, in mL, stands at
125 mL
